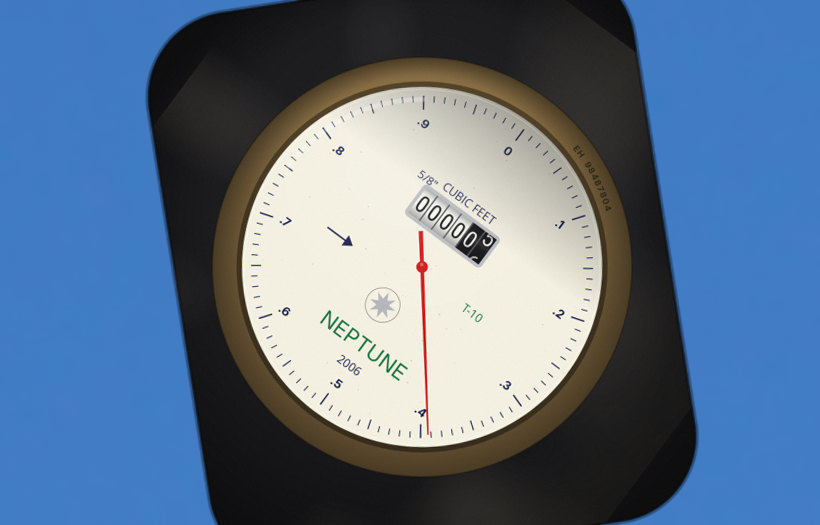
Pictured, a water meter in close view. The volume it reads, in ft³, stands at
5.39 ft³
